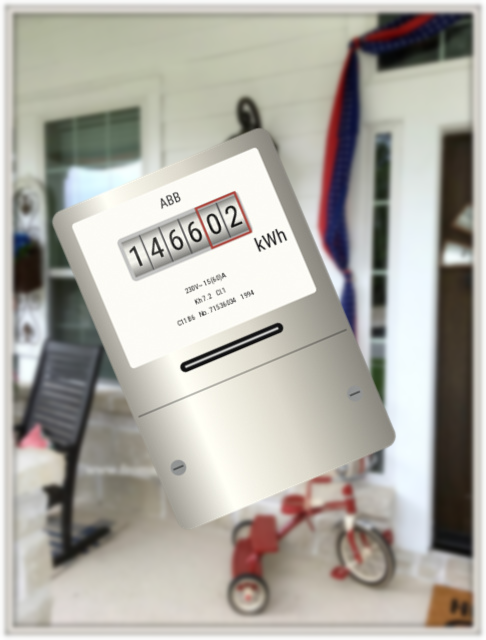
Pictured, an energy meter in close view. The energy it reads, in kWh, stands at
1466.02 kWh
